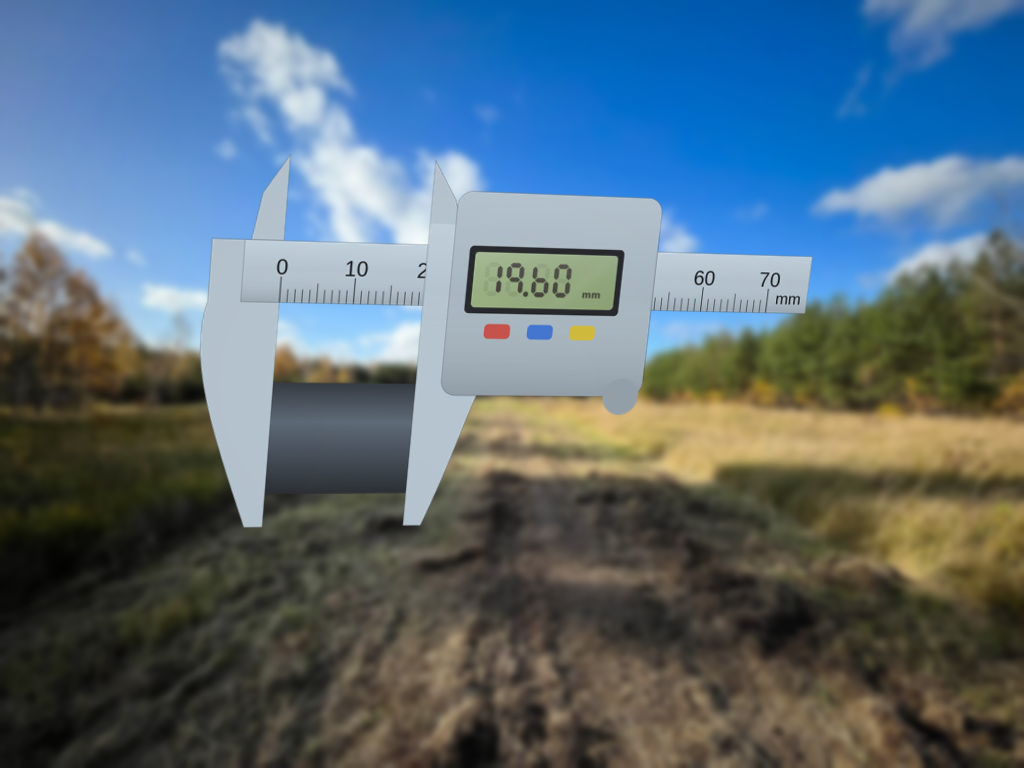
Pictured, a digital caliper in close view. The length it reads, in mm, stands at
19.60 mm
